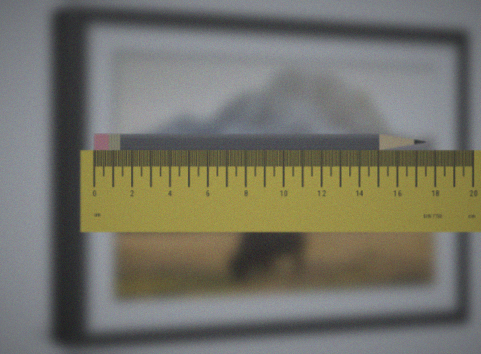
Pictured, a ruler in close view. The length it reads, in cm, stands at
17.5 cm
